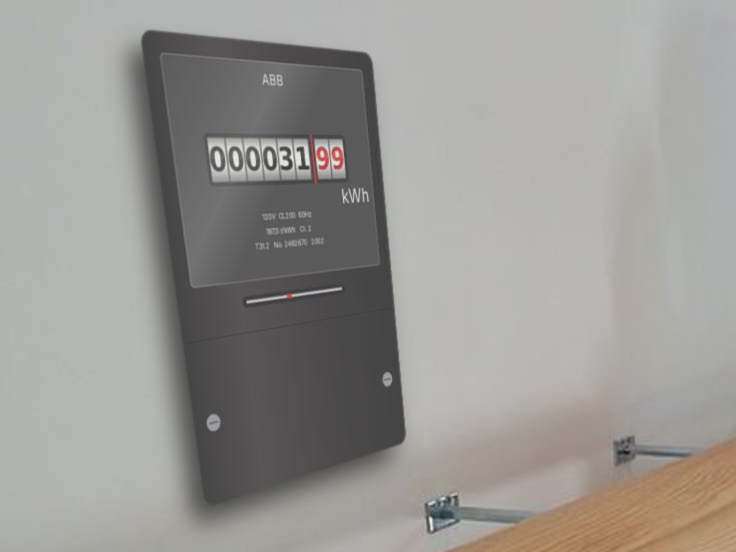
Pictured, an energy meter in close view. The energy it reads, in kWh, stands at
31.99 kWh
